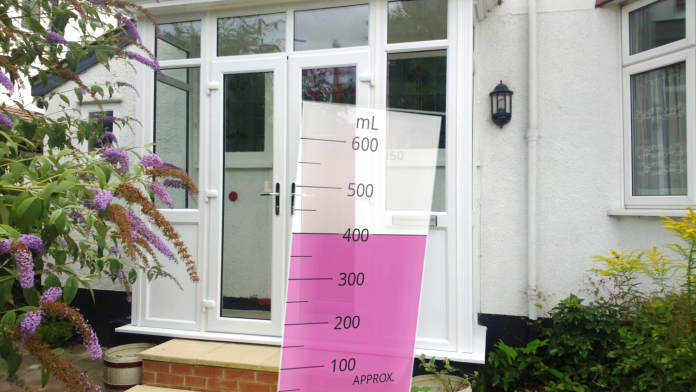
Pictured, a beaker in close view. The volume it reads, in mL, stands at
400 mL
